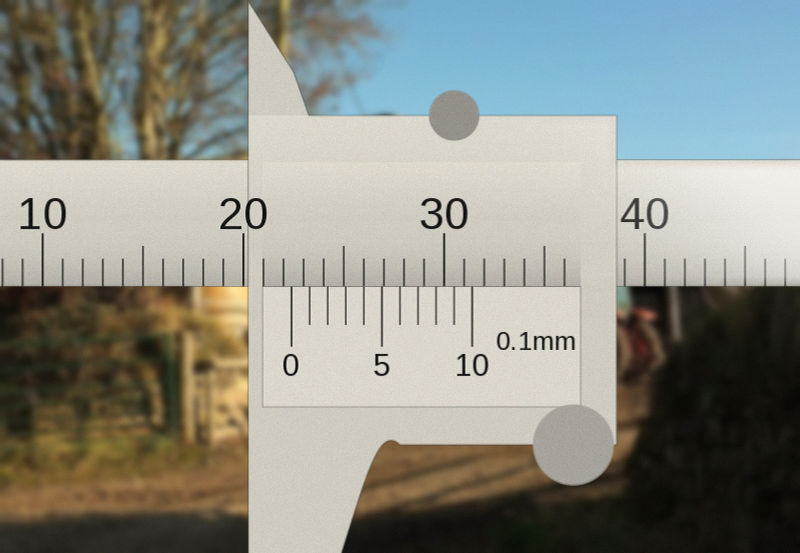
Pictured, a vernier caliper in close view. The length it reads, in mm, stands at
22.4 mm
